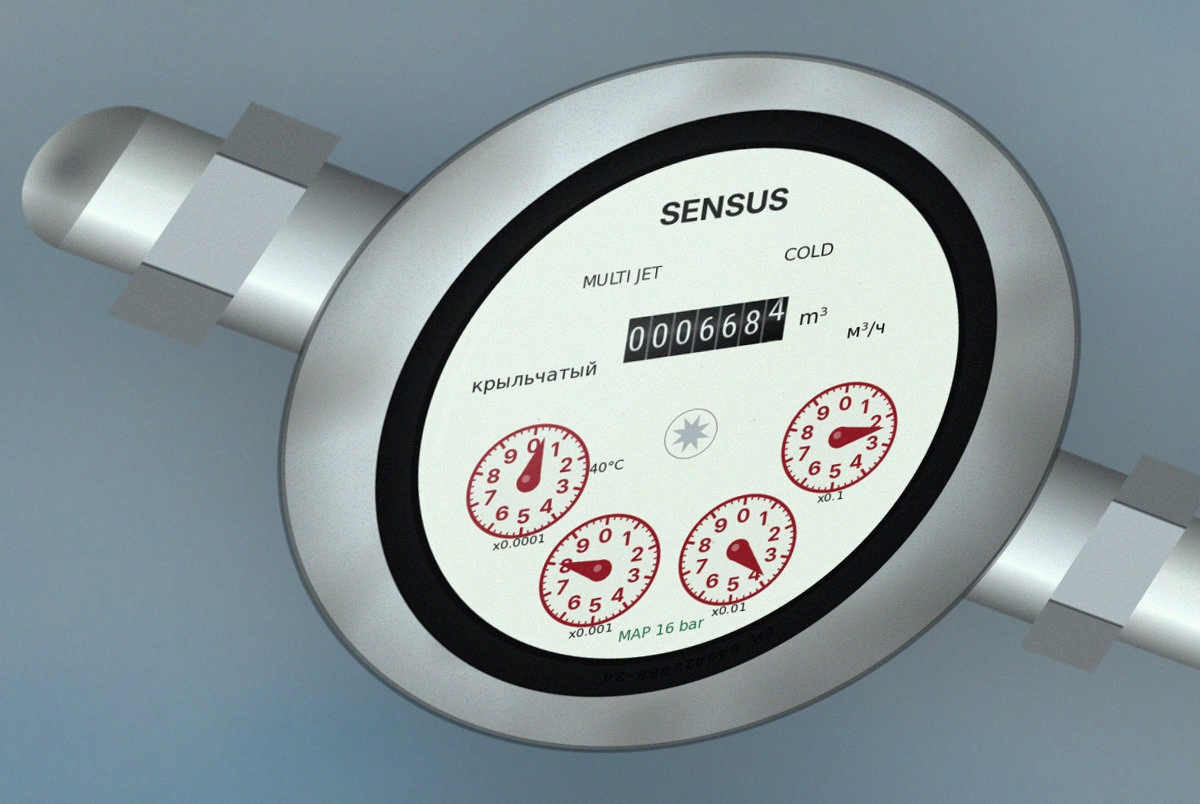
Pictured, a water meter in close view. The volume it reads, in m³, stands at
6684.2380 m³
